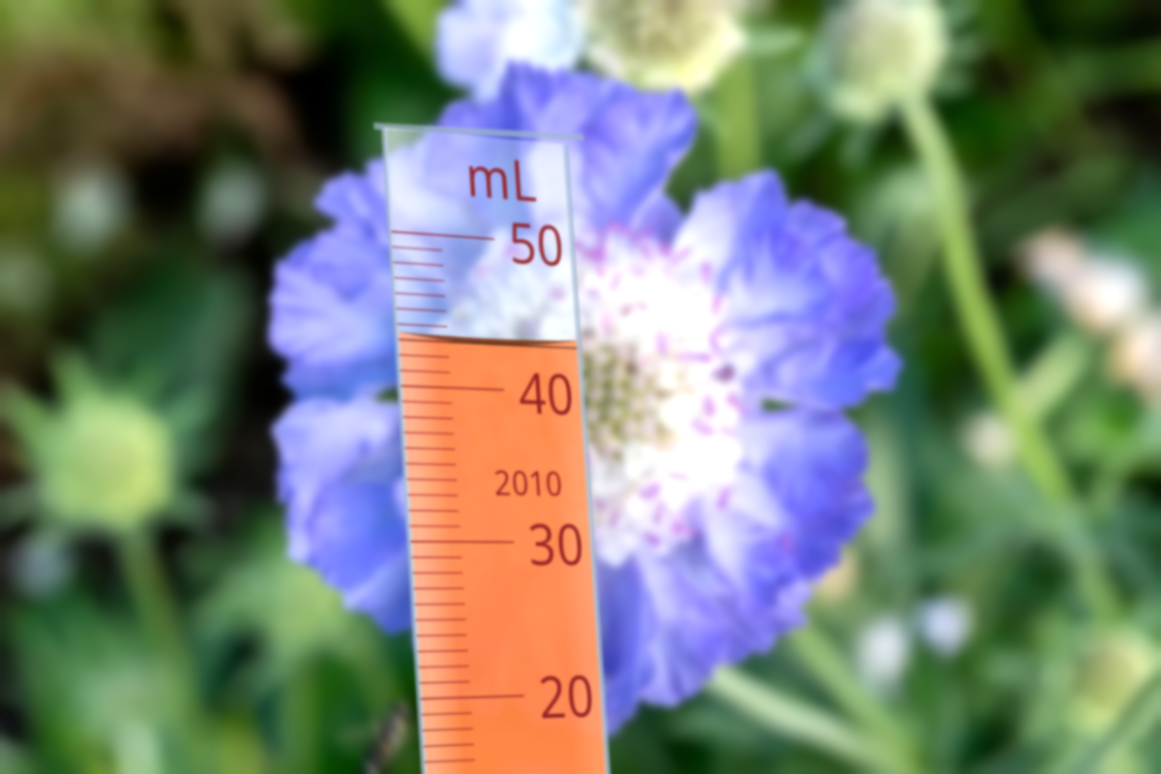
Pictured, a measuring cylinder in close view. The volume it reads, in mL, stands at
43 mL
